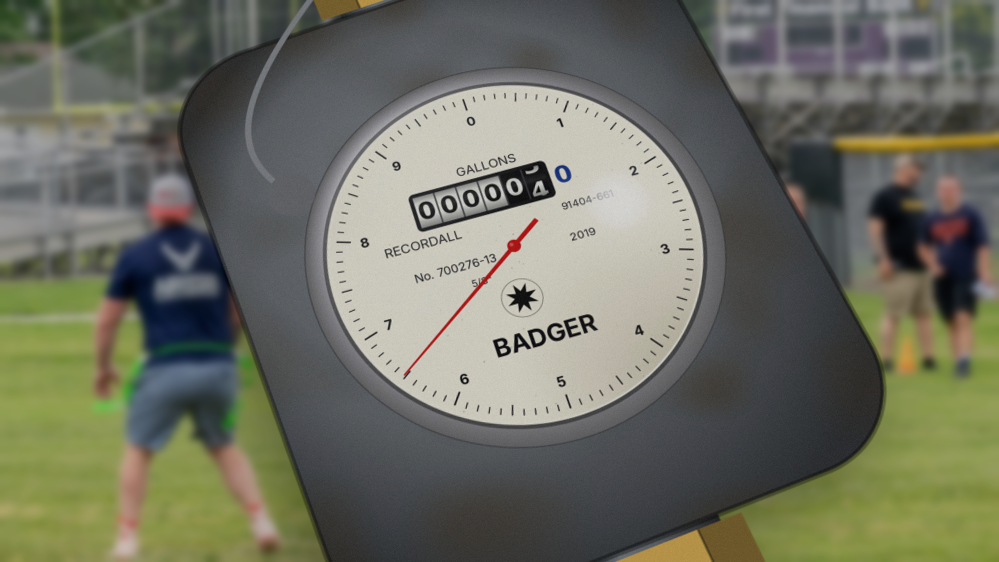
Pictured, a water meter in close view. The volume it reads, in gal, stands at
36.5 gal
